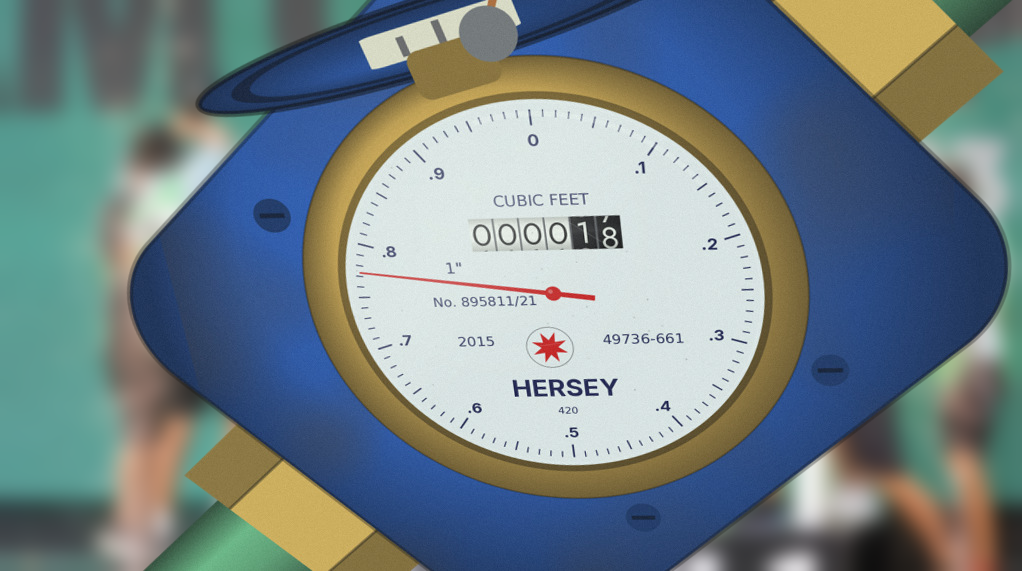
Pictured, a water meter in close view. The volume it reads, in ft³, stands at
17.77 ft³
